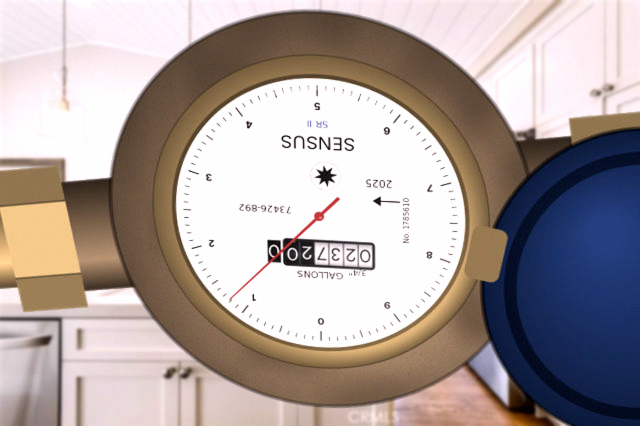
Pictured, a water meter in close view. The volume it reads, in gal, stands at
237201.2 gal
